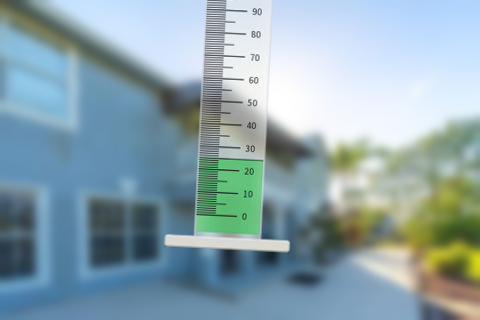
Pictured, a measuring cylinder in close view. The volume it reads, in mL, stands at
25 mL
